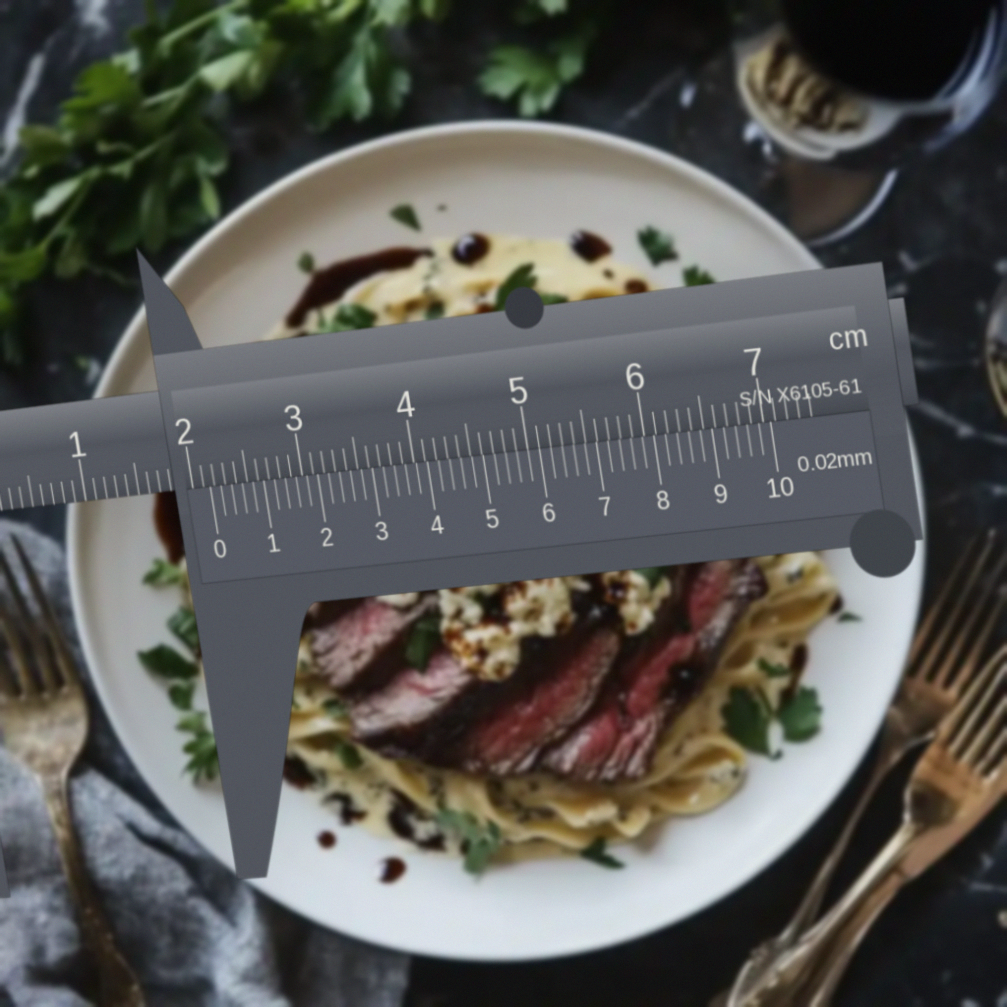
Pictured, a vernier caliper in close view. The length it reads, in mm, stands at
21.6 mm
